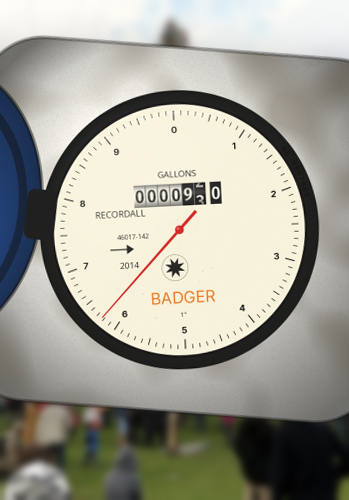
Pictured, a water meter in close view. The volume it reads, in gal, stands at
926.2 gal
